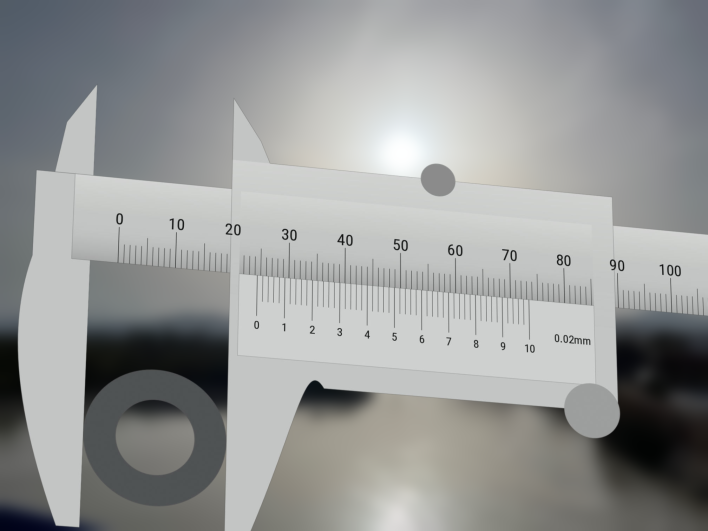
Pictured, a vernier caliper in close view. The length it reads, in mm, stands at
24.4 mm
